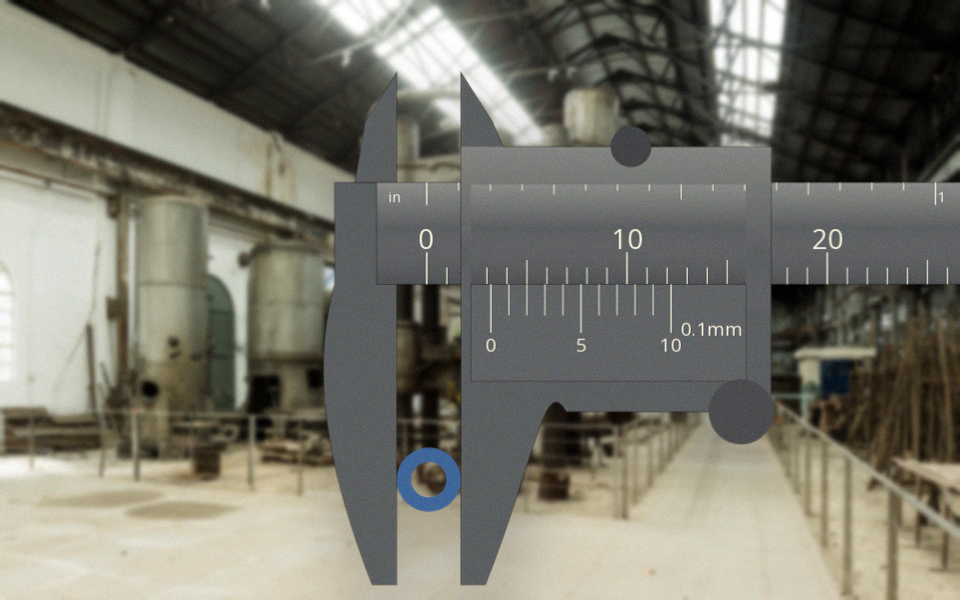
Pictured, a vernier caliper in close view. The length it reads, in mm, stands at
3.2 mm
